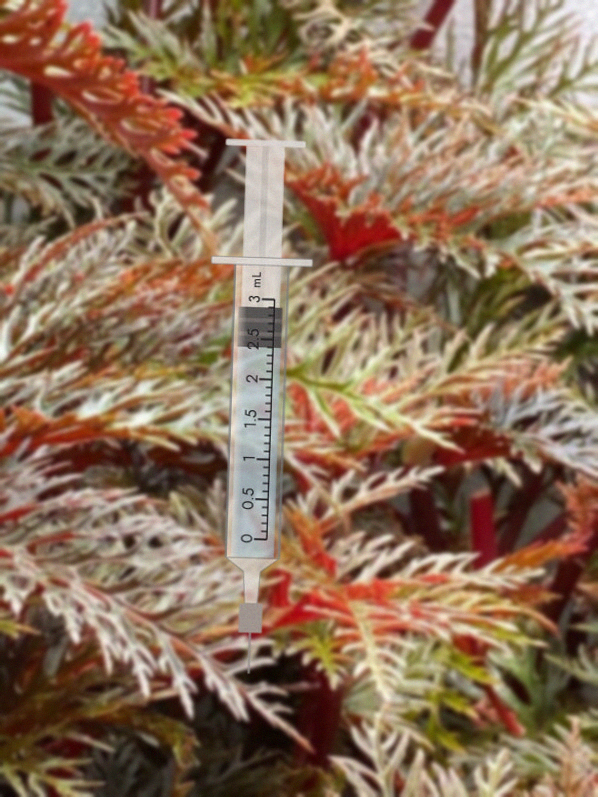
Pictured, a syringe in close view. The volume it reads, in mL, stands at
2.4 mL
